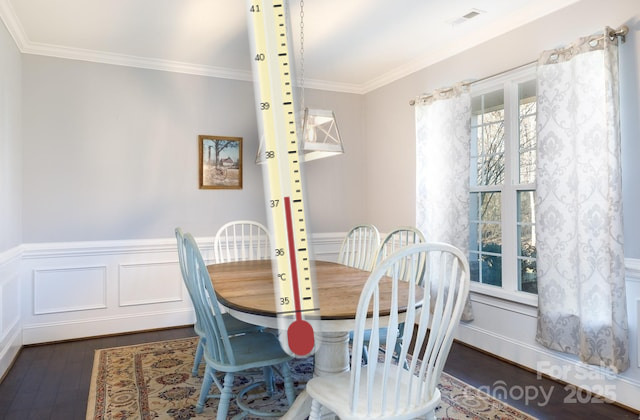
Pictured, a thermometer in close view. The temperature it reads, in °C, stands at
37.1 °C
